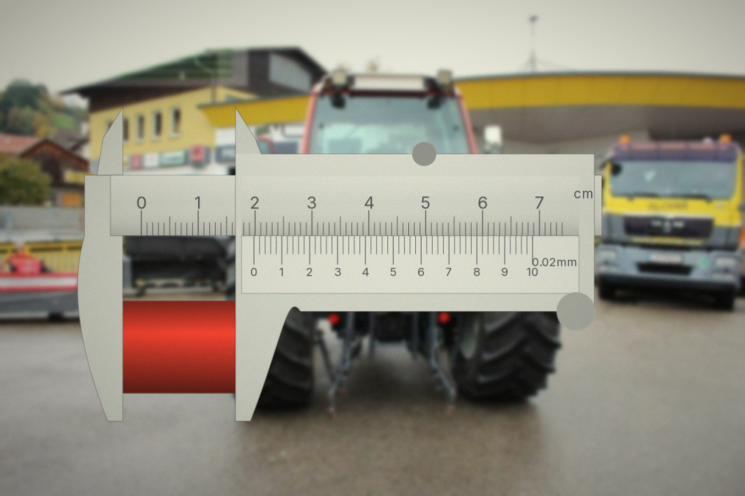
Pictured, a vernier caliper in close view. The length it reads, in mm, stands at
19.8 mm
